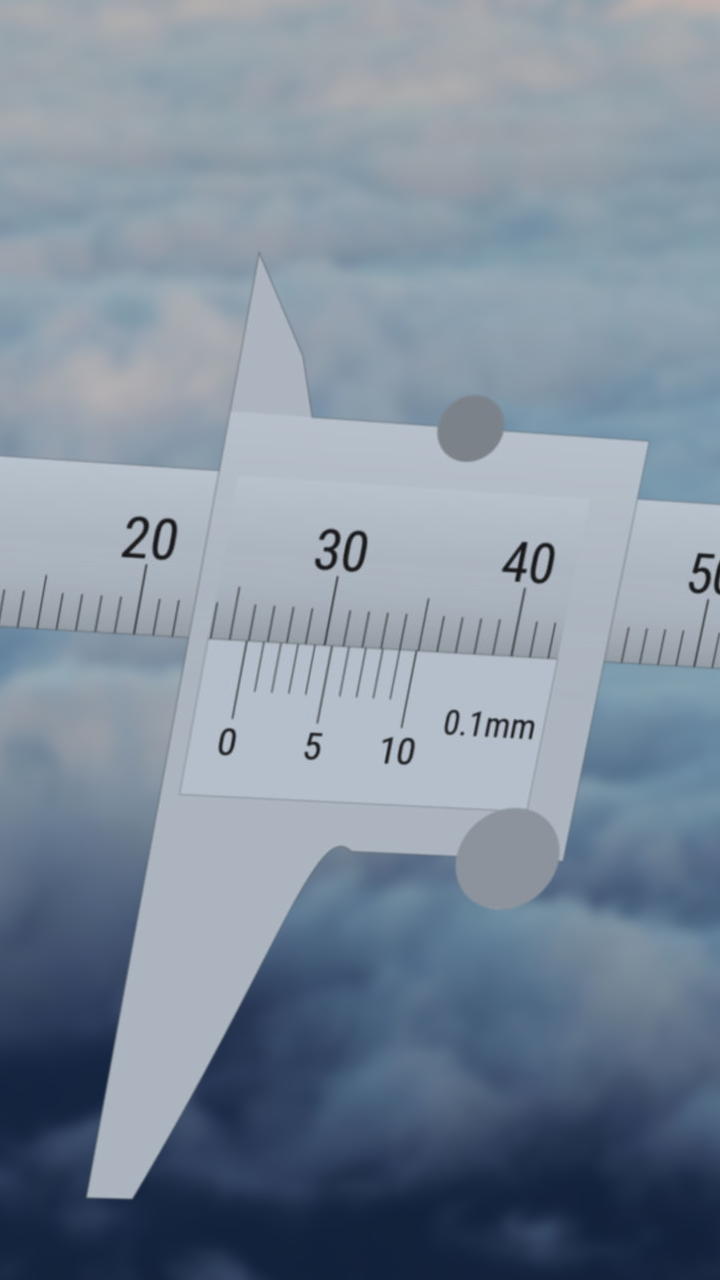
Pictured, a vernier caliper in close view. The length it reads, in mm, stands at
25.9 mm
